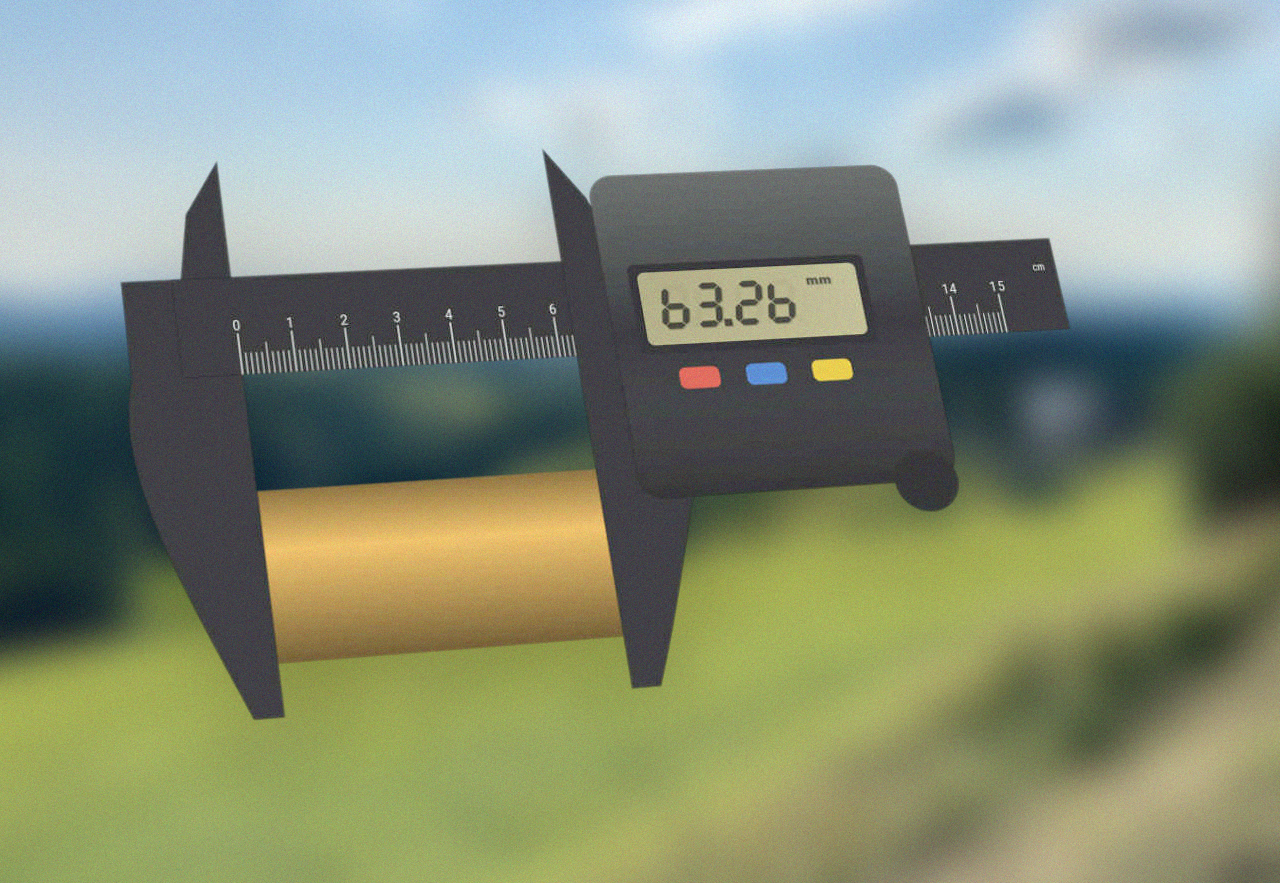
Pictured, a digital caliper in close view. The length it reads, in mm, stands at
63.26 mm
